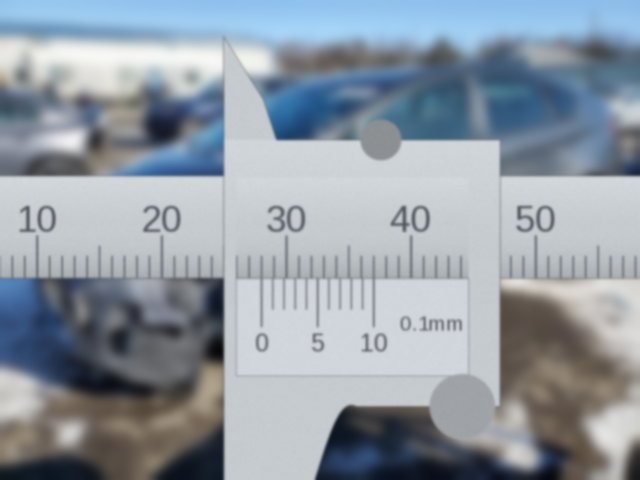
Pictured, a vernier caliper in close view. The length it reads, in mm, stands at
28.0 mm
